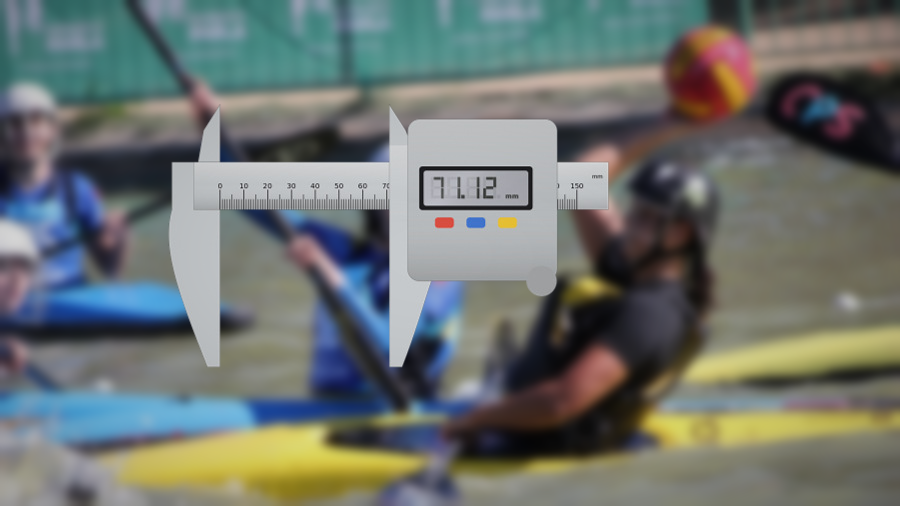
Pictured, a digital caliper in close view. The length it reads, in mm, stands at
71.12 mm
